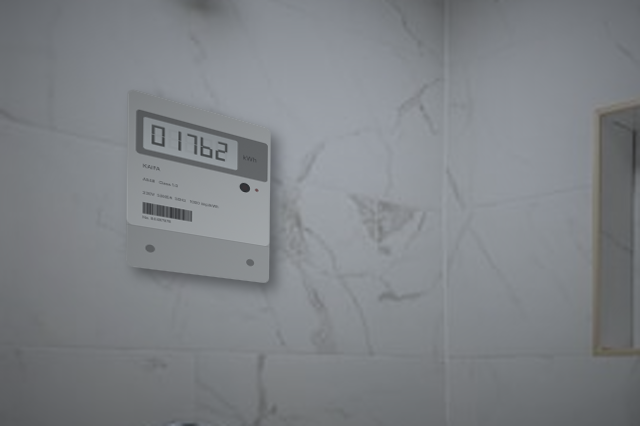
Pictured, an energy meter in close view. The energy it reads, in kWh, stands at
1762 kWh
